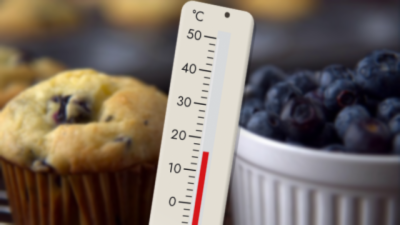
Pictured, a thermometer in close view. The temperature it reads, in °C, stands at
16 °C
